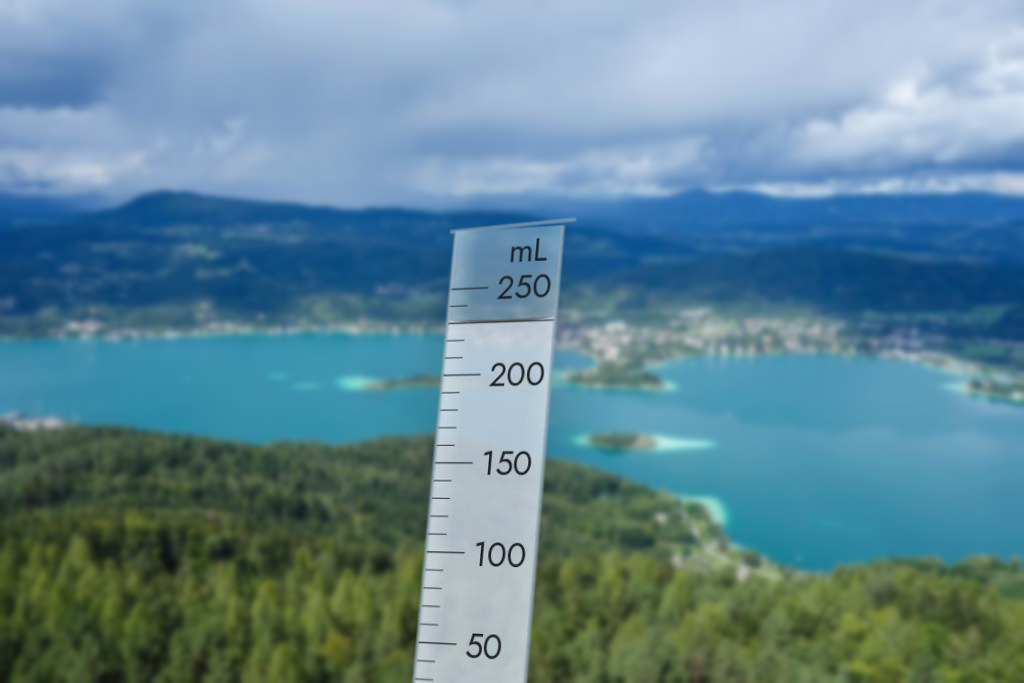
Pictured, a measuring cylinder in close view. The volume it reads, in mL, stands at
230 mL
